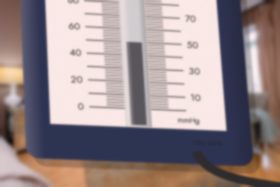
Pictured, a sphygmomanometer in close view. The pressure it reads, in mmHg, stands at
50 mmHg
